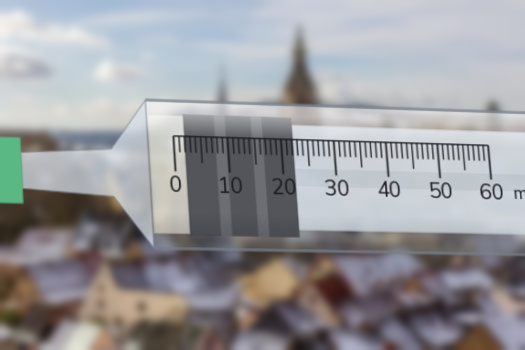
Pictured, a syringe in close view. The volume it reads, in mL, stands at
2 mL
